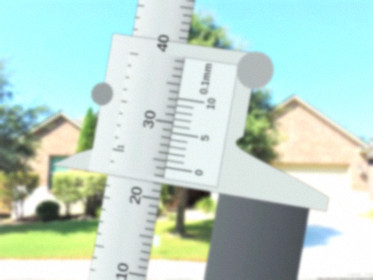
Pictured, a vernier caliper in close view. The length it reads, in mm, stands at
24.2 mm
